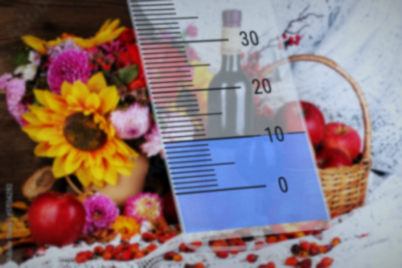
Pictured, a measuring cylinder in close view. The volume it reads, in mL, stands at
10 mL
